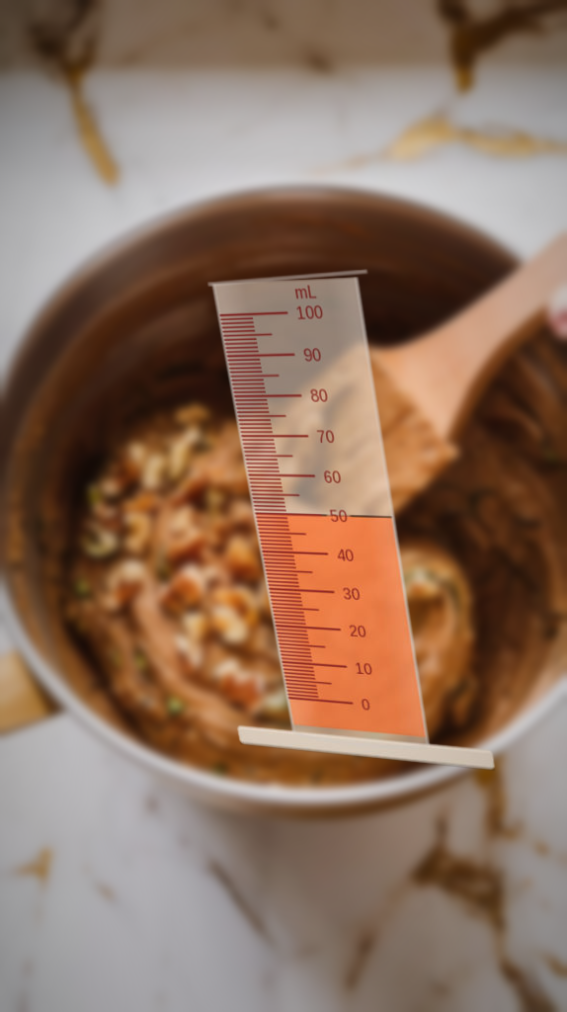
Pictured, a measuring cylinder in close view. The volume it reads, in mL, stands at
50 mL
